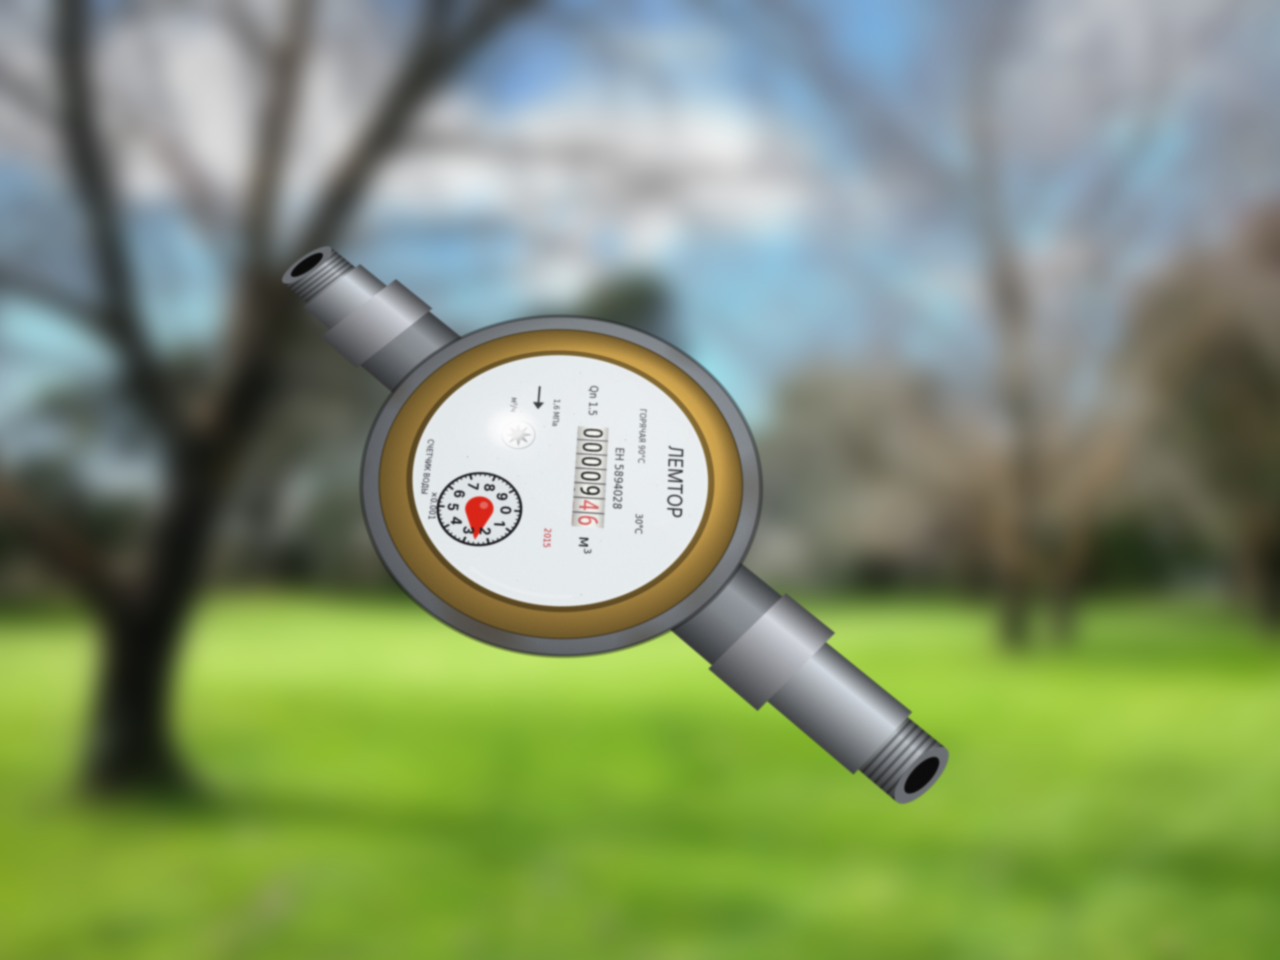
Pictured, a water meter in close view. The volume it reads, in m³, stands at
9.462 m³
